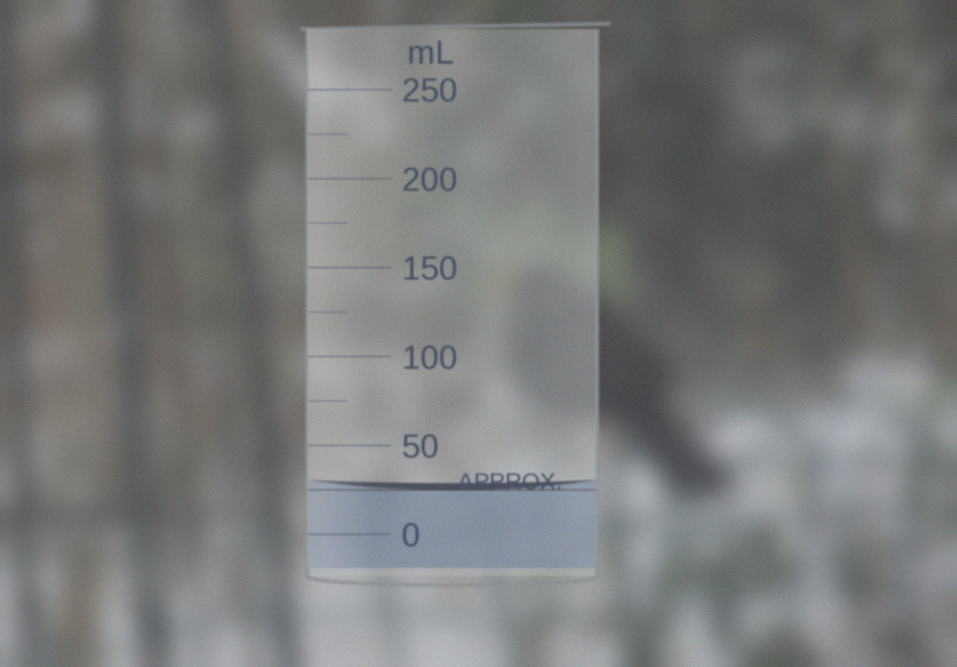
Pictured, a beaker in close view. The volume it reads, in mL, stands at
25 mL
